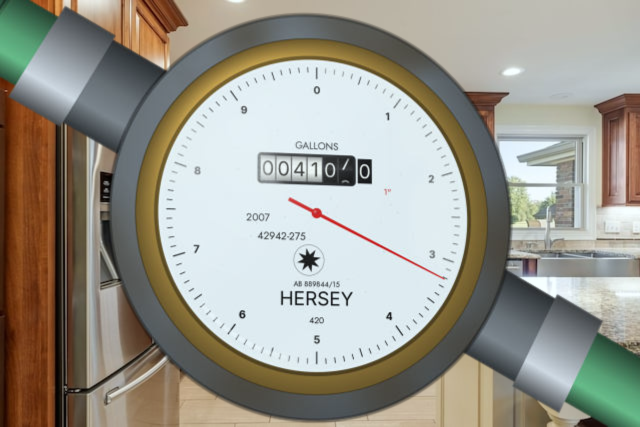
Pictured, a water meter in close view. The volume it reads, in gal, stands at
41073.2 gal
